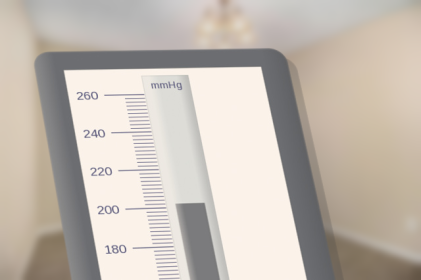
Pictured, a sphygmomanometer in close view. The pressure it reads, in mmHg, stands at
202 mmHg
